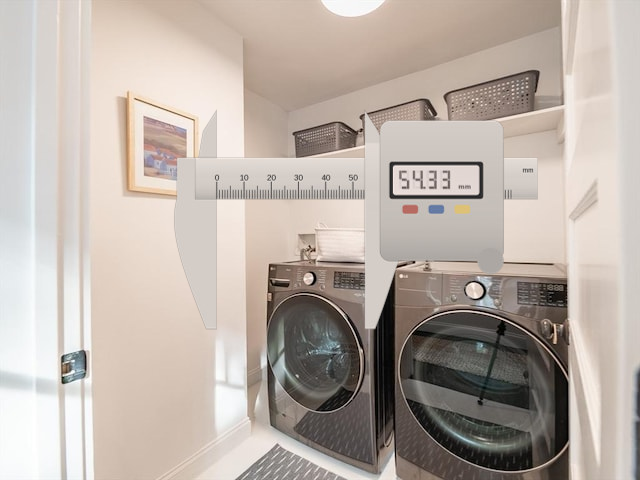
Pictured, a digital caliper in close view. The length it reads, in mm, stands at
54.33 mm
